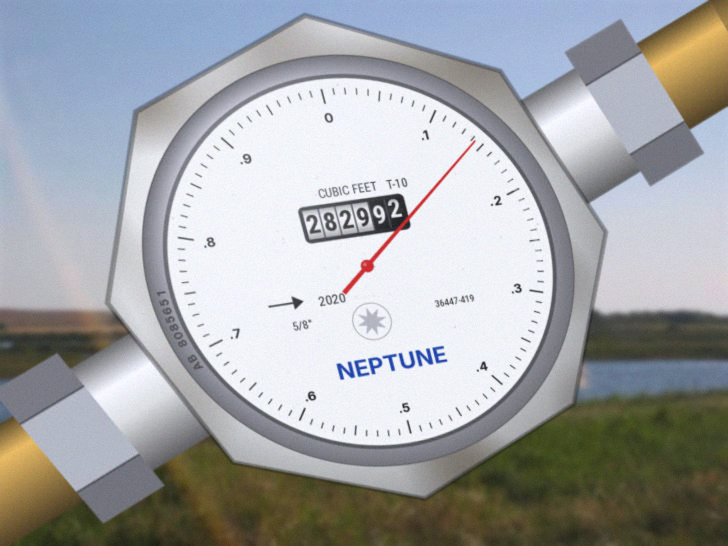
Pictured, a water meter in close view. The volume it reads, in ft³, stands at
282992.14 ft³
